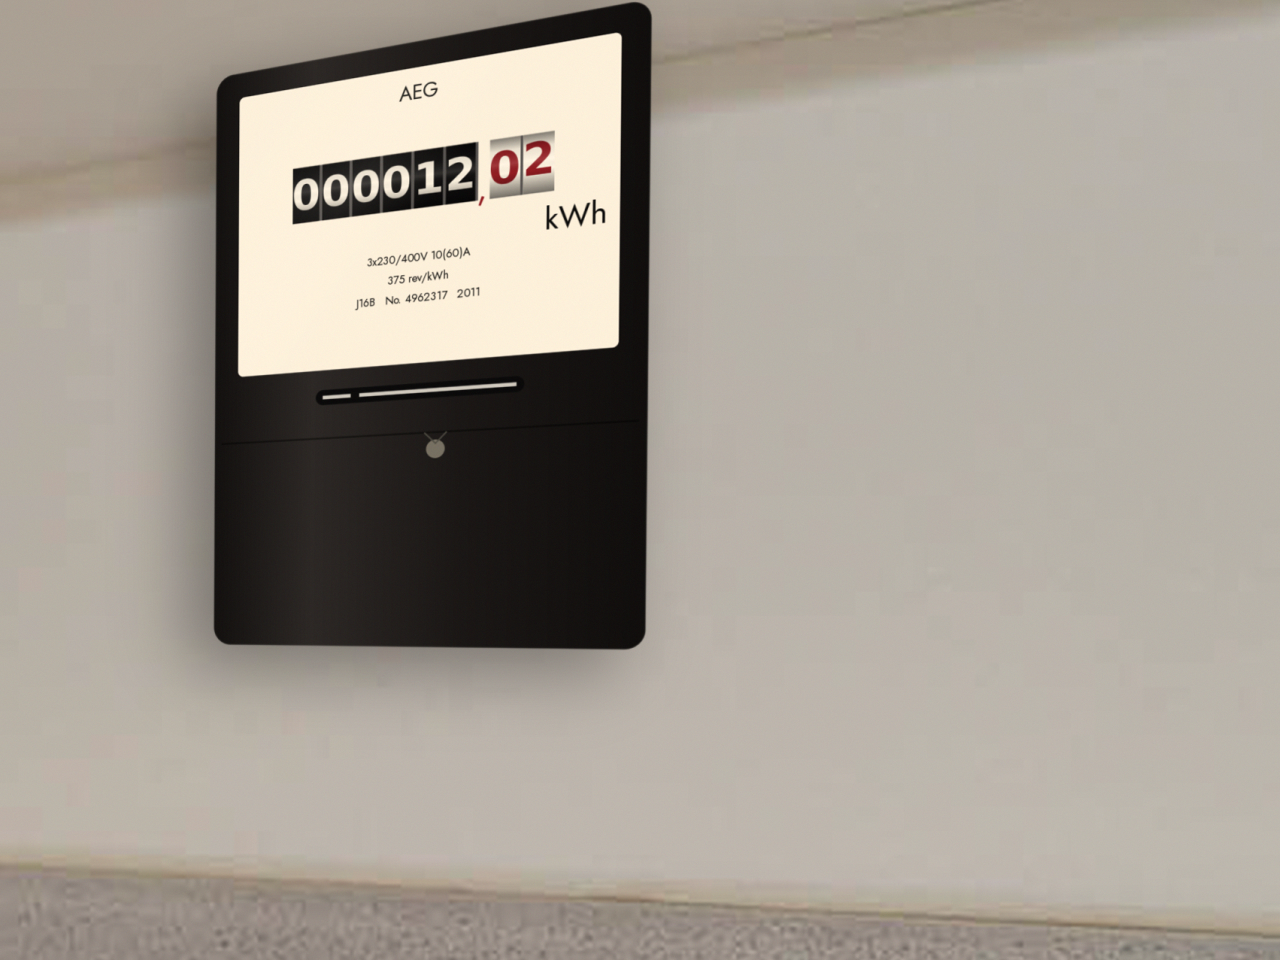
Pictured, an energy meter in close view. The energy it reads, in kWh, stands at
12.02 kWh
